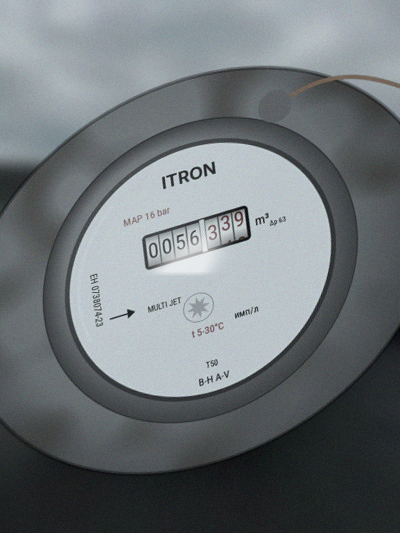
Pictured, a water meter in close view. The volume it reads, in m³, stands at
56.339 m³
